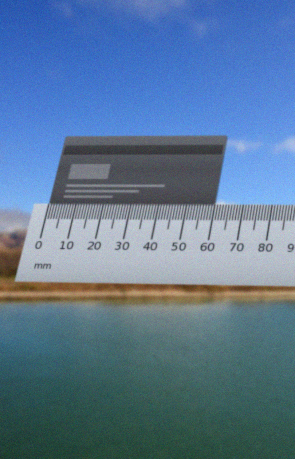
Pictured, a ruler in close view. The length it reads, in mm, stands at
60 mm
